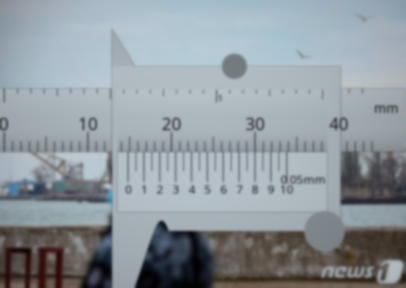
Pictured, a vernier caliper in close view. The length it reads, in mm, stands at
14.8 mm
